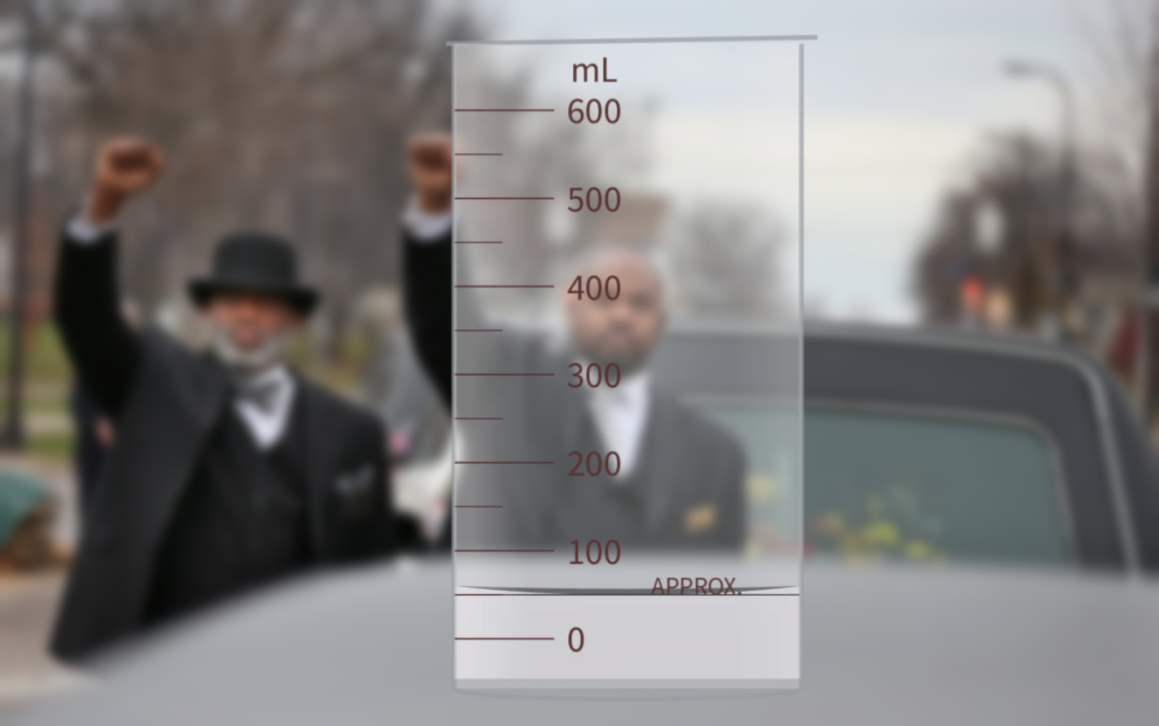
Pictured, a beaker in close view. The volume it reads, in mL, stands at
50 mL
